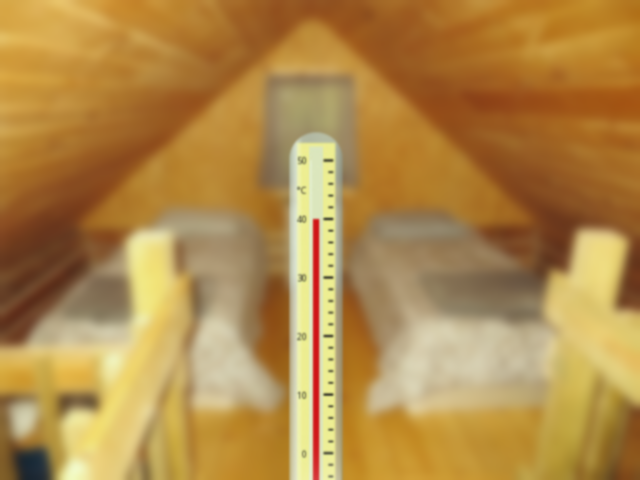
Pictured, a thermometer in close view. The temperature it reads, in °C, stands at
40 °C
